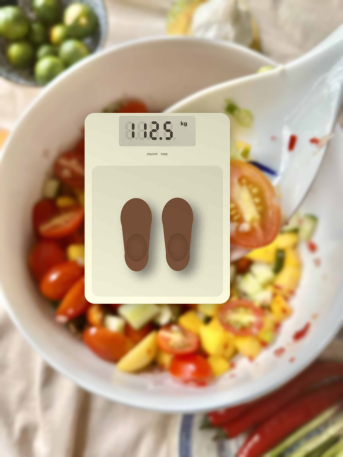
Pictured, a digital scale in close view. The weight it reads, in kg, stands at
112.5 kg
